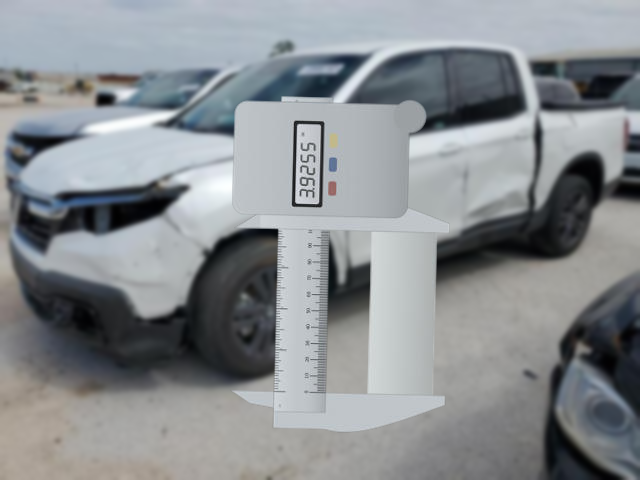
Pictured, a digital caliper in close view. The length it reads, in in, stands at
3.9255 in
